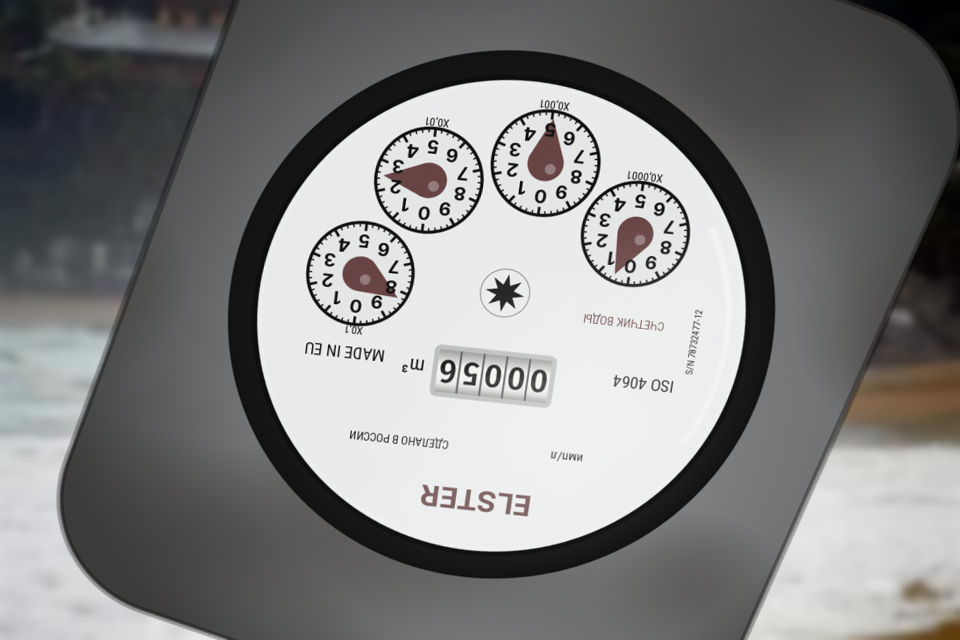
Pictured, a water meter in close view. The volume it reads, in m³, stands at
56.8250 m³
